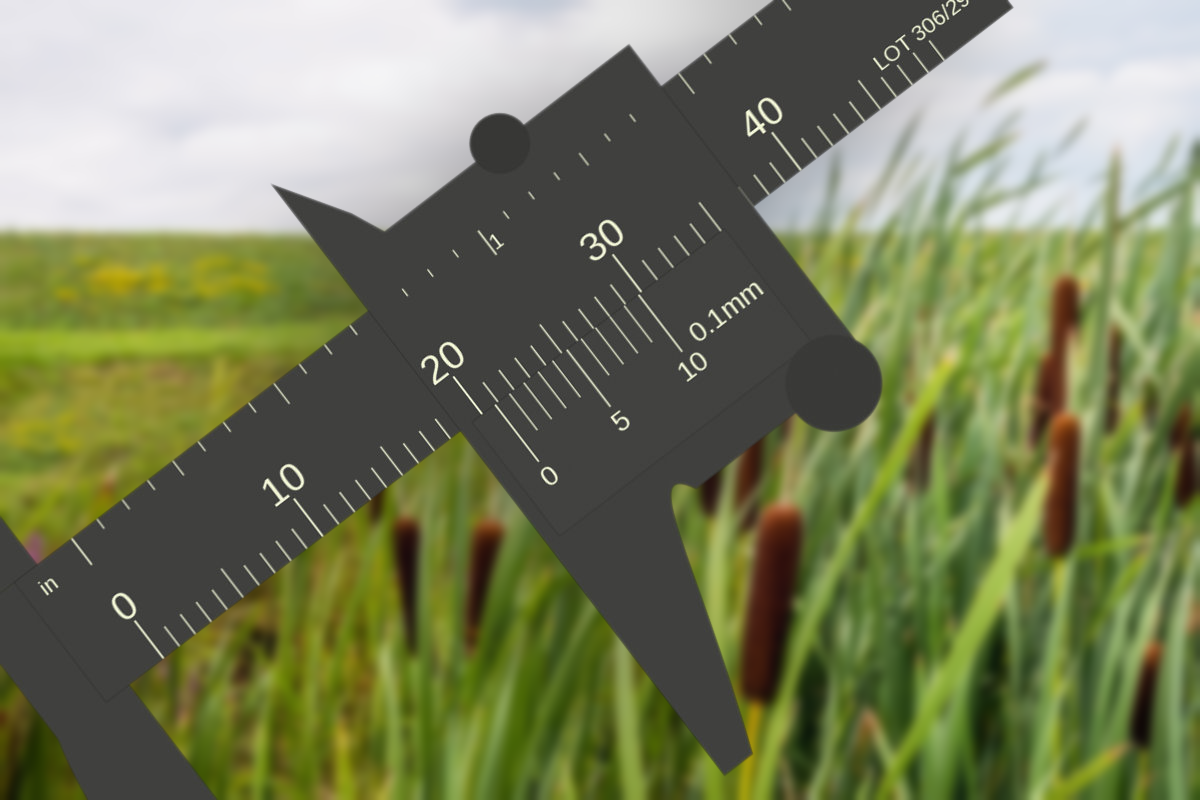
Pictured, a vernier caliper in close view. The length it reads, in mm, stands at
20.8 mm
